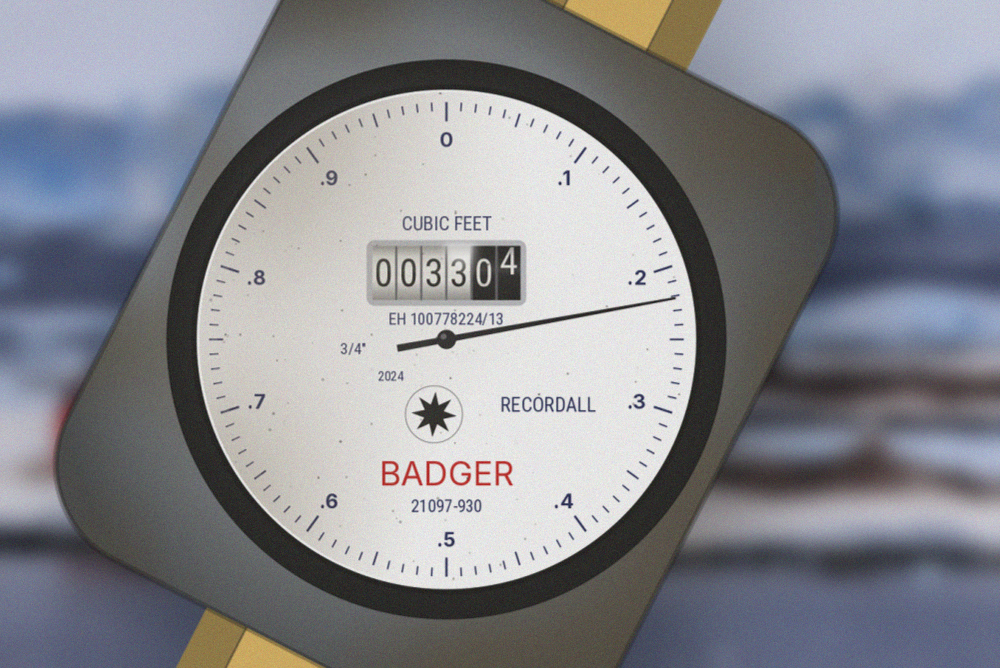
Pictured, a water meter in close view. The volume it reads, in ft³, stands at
3304.22 ft³
